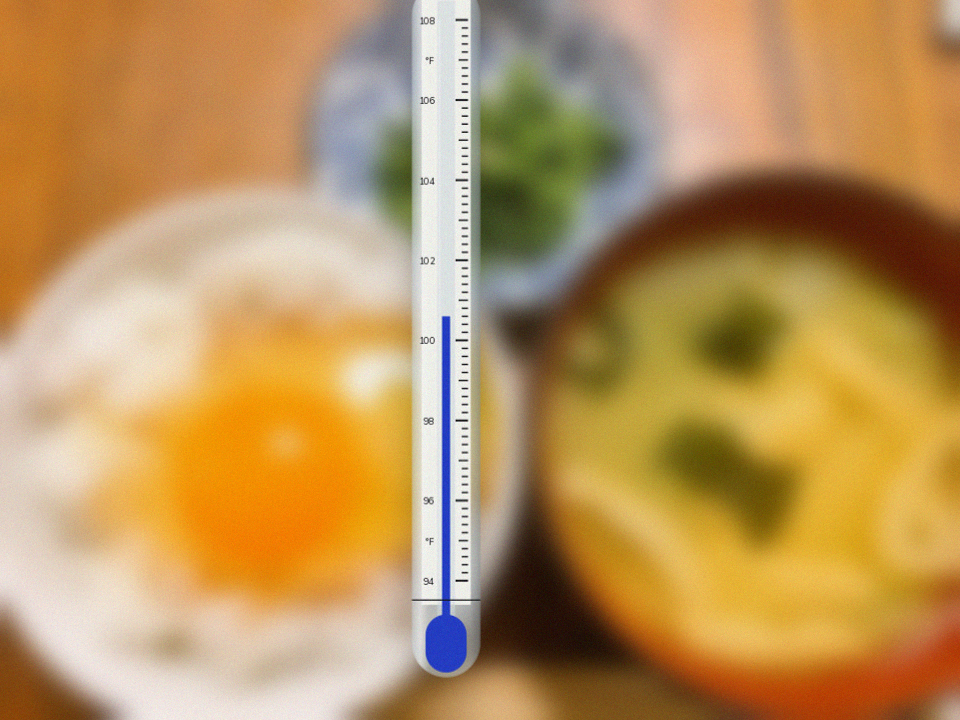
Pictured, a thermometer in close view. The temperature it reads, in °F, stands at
100.6 °F
